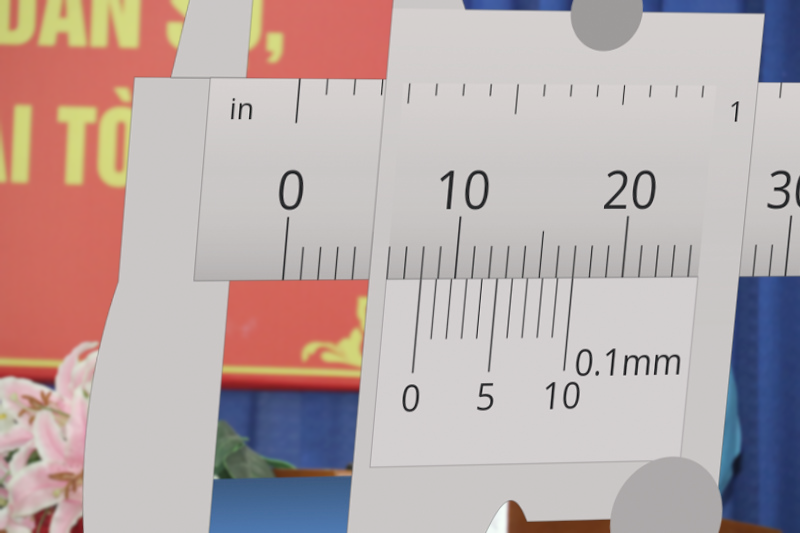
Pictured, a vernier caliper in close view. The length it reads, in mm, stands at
8.0 mm
